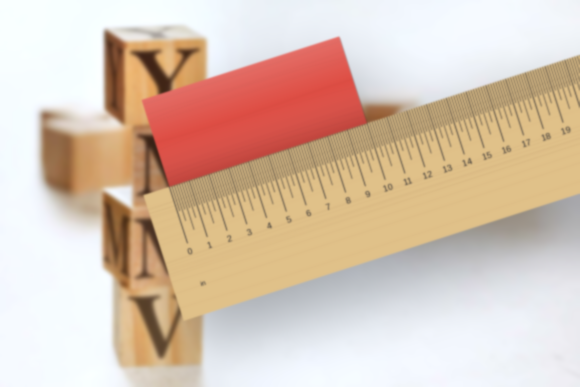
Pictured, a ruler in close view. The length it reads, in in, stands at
10 in
